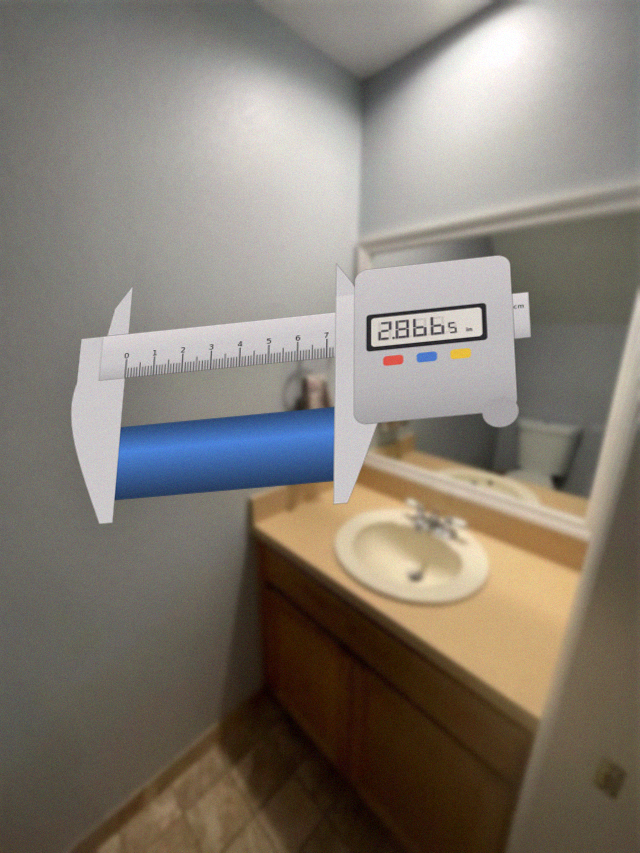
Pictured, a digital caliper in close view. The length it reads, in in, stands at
2.8665 in
